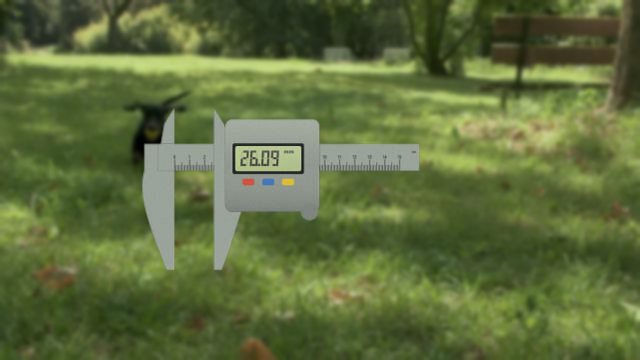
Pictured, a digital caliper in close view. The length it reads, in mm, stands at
26.09 mm
